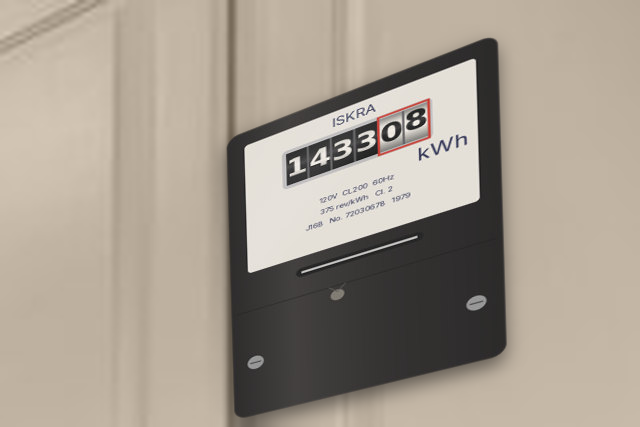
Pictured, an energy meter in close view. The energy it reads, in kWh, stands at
1433.08 kWh
